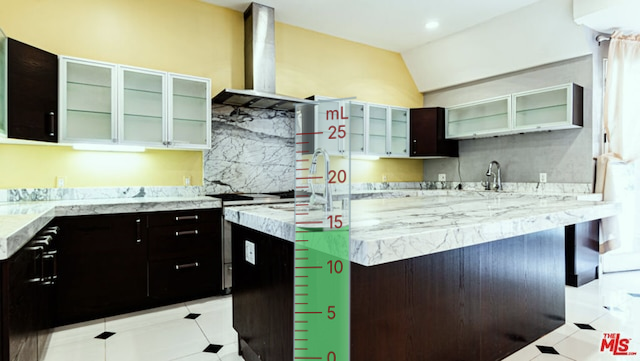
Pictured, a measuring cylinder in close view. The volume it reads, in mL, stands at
14 mL
